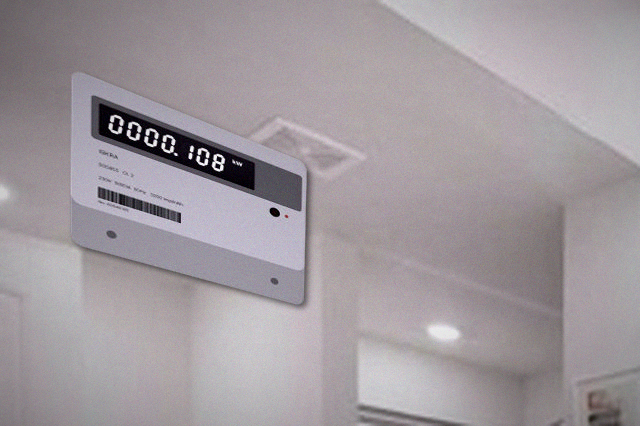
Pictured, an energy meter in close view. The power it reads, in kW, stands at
0.108 kW
